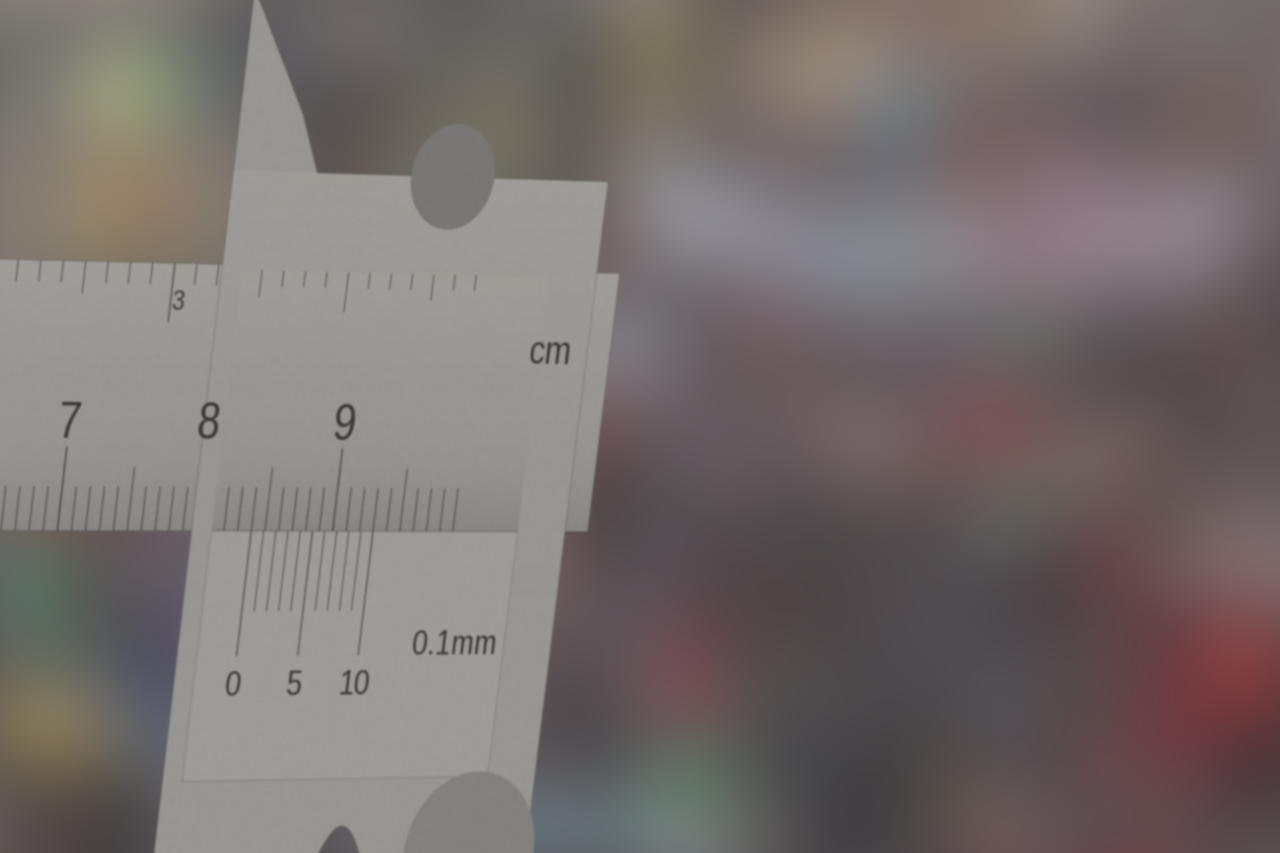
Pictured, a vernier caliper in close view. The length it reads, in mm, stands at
84.0 mm
